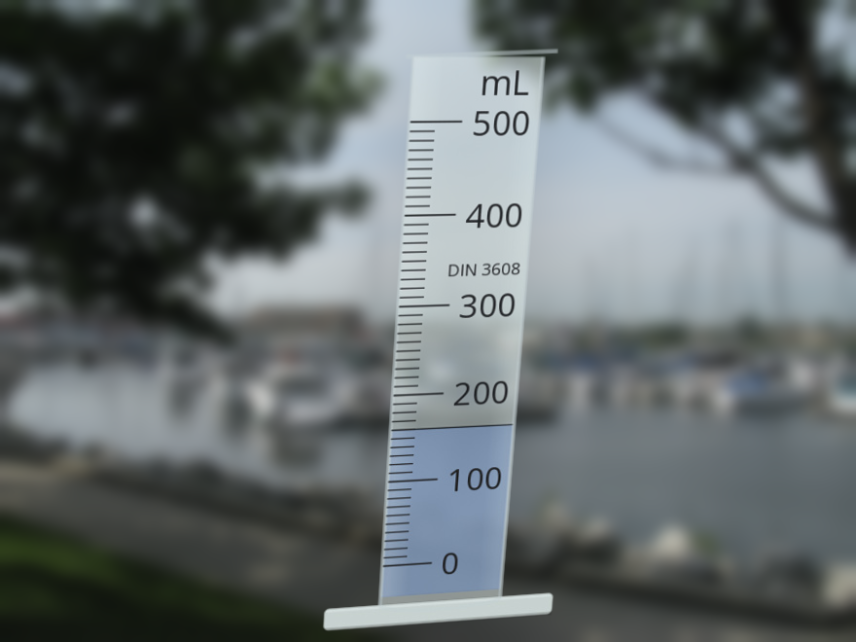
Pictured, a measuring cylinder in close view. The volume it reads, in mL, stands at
160 mL
